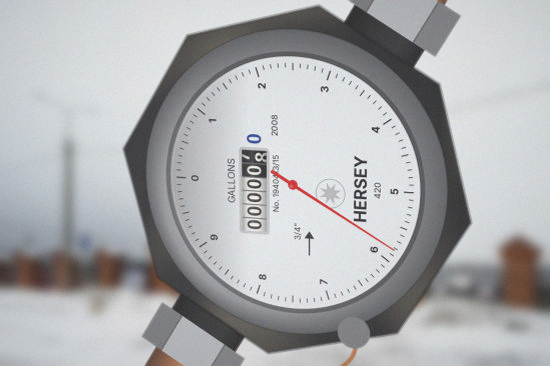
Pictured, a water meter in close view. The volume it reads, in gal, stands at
75.8 gal
